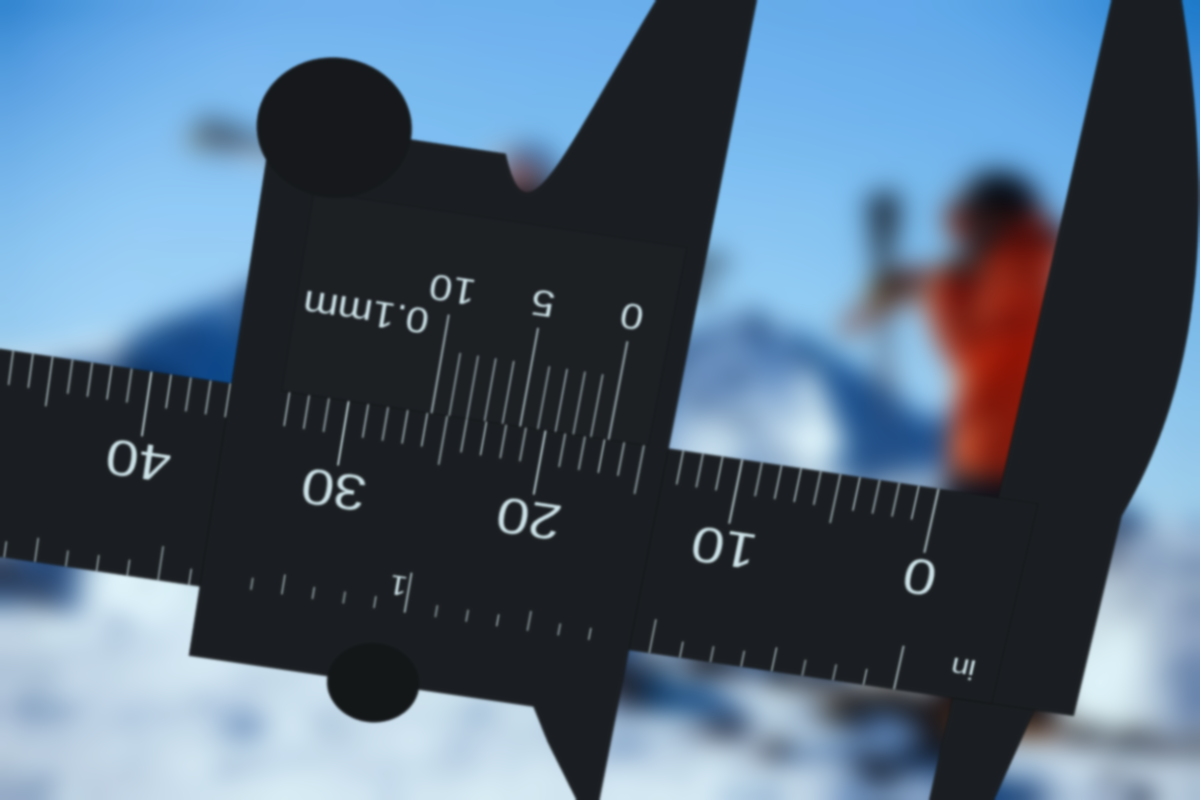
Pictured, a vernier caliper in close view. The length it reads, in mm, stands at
16.8 mm
